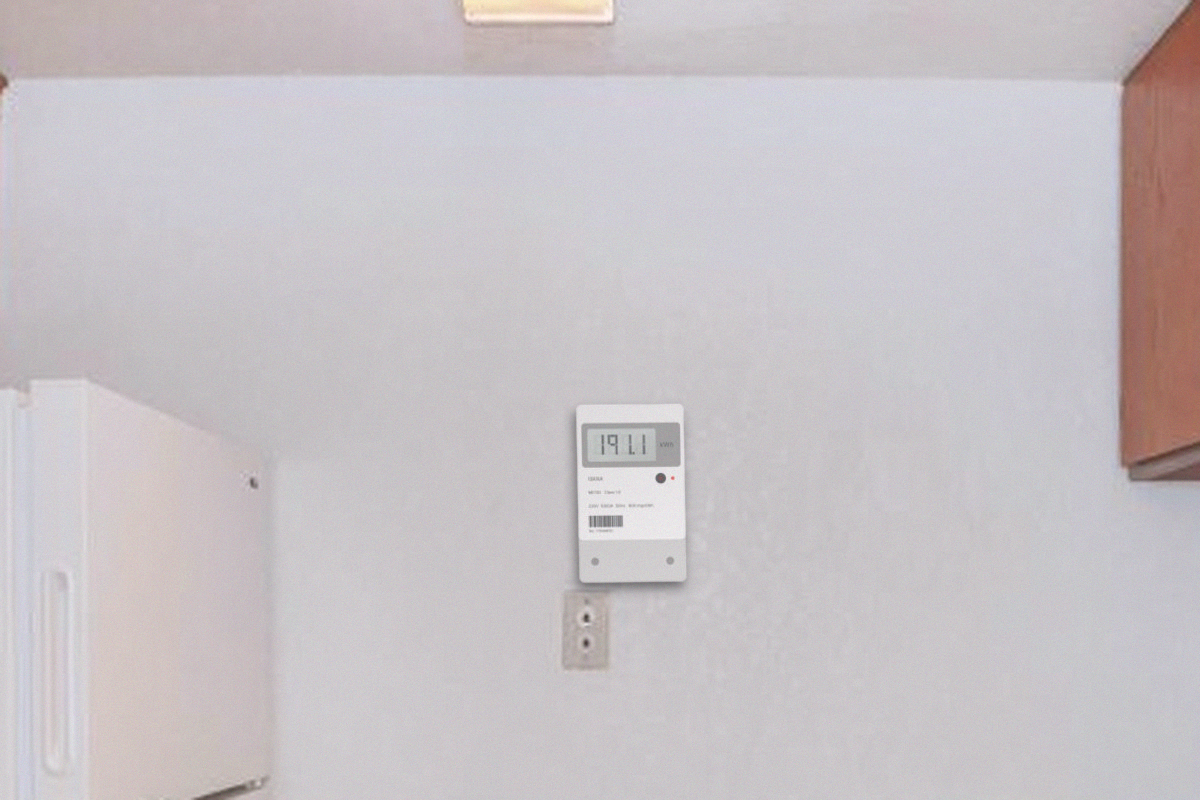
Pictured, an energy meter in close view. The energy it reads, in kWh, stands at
191.1 kWh
